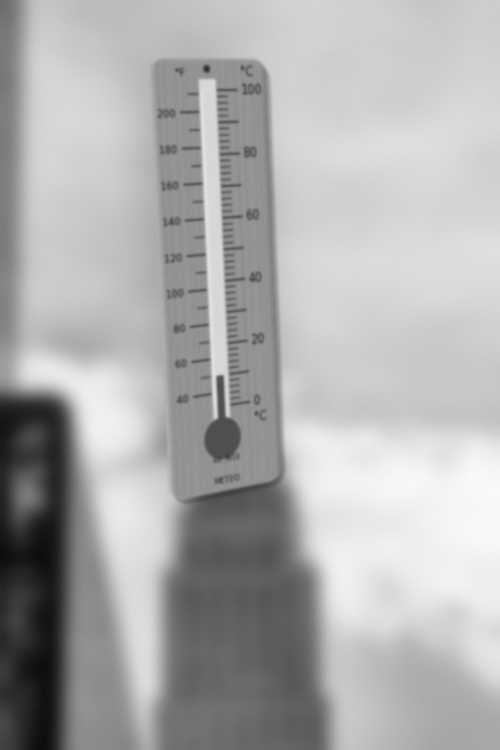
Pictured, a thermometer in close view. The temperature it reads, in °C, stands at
10 °C
